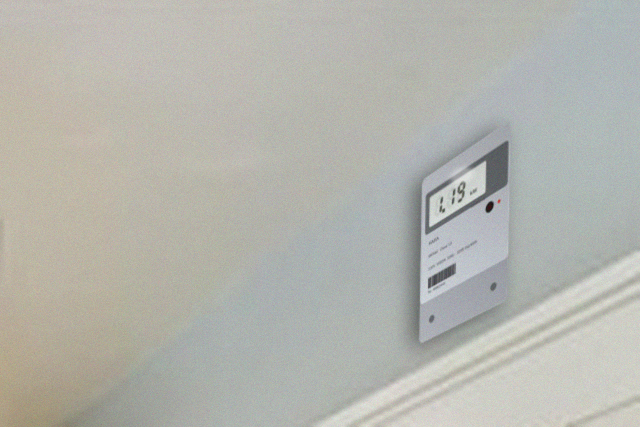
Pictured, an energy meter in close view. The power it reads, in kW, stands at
1.19 kW
